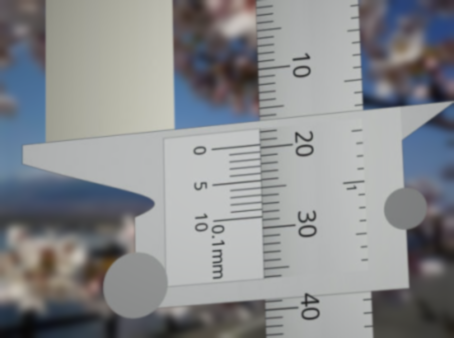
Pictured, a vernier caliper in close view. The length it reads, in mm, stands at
19.6 mm
